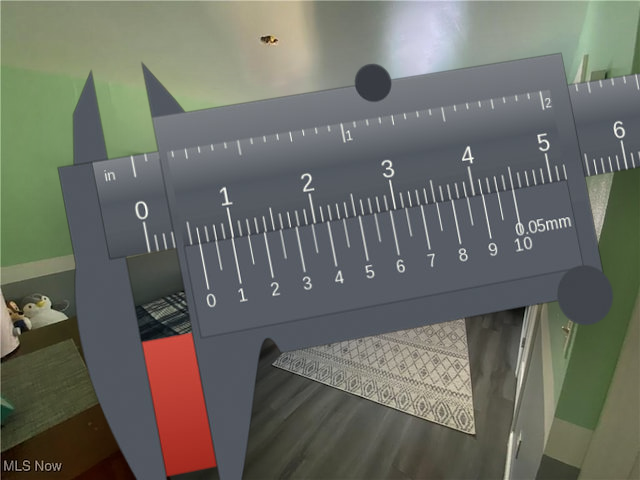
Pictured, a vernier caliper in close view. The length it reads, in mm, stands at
6.0 mm
